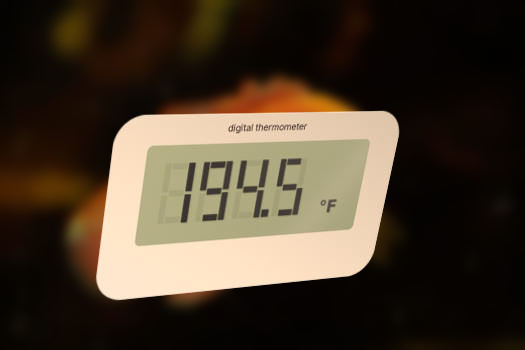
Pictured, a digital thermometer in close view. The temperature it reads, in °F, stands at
194.5 °F
